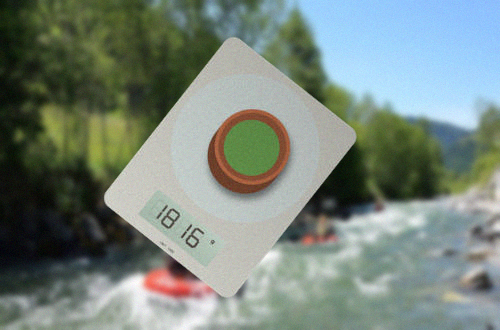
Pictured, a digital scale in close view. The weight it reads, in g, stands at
1816 g
